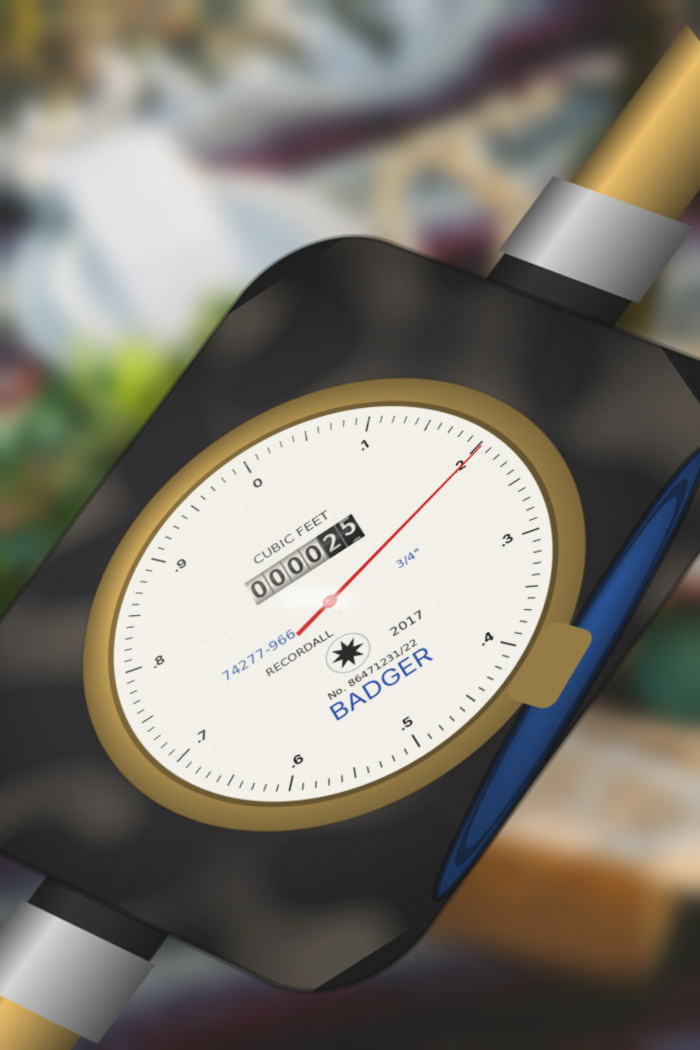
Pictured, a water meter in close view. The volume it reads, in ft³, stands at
25.20 ft³
